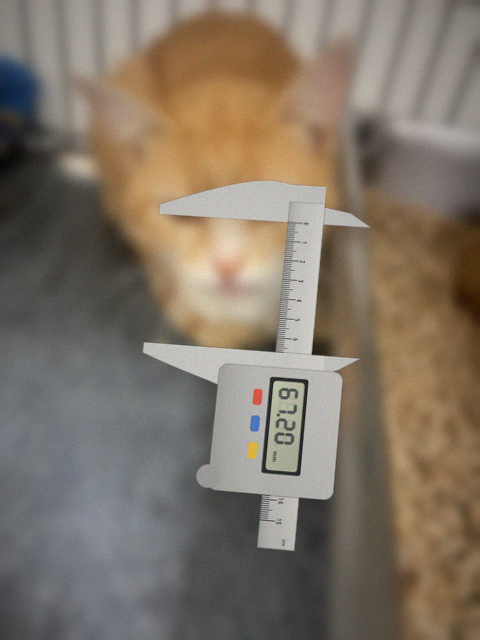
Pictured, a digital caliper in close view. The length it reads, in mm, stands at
67.20 mm
